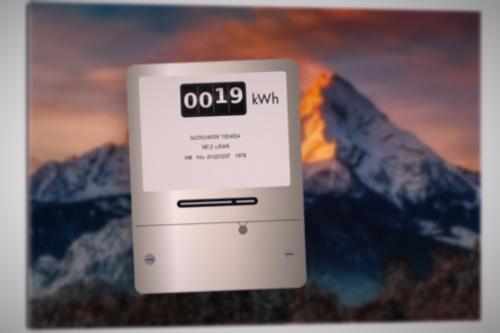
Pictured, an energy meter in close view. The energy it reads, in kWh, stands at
19 kWh
